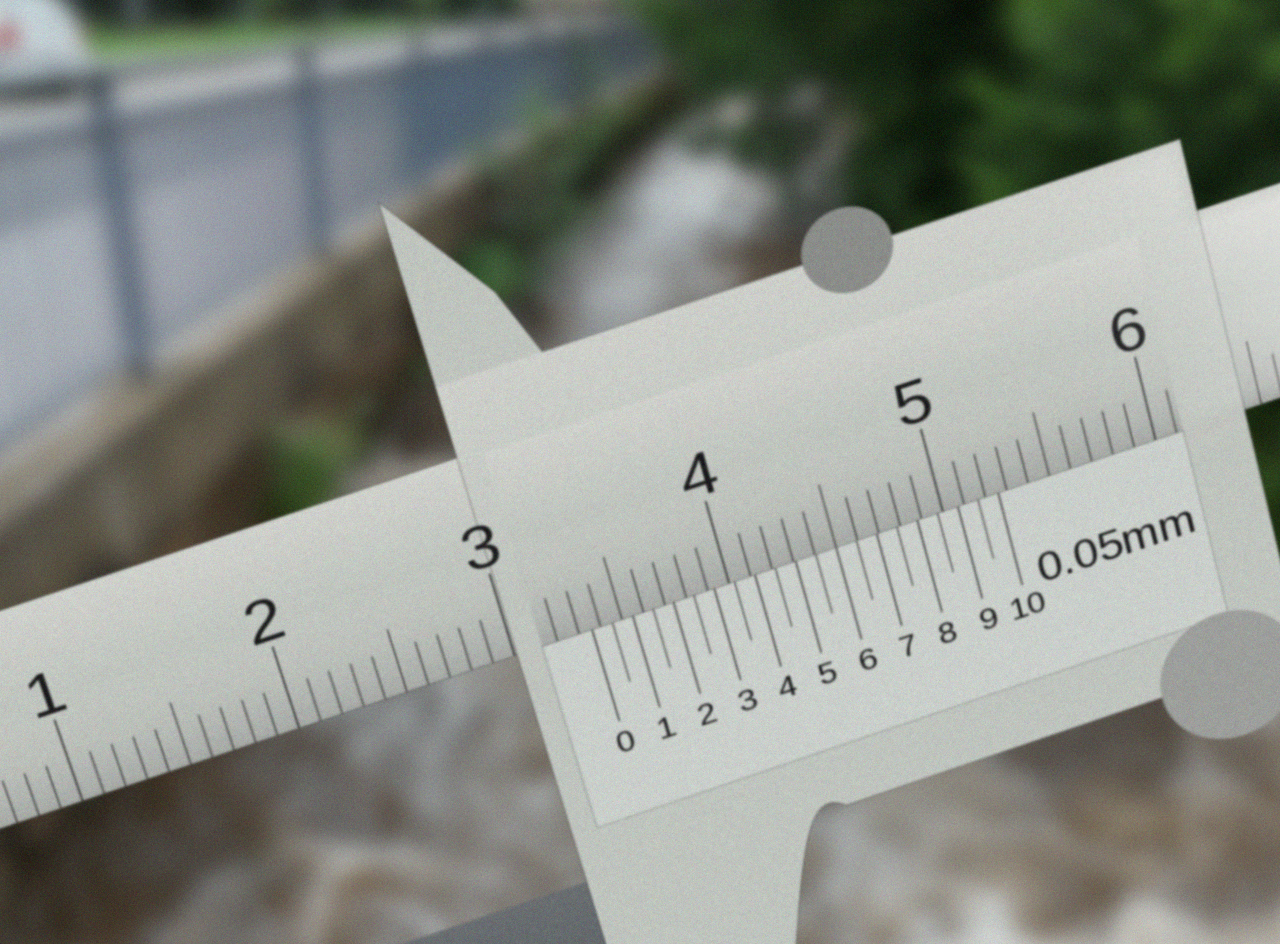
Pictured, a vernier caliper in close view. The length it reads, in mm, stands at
33.6 mm
